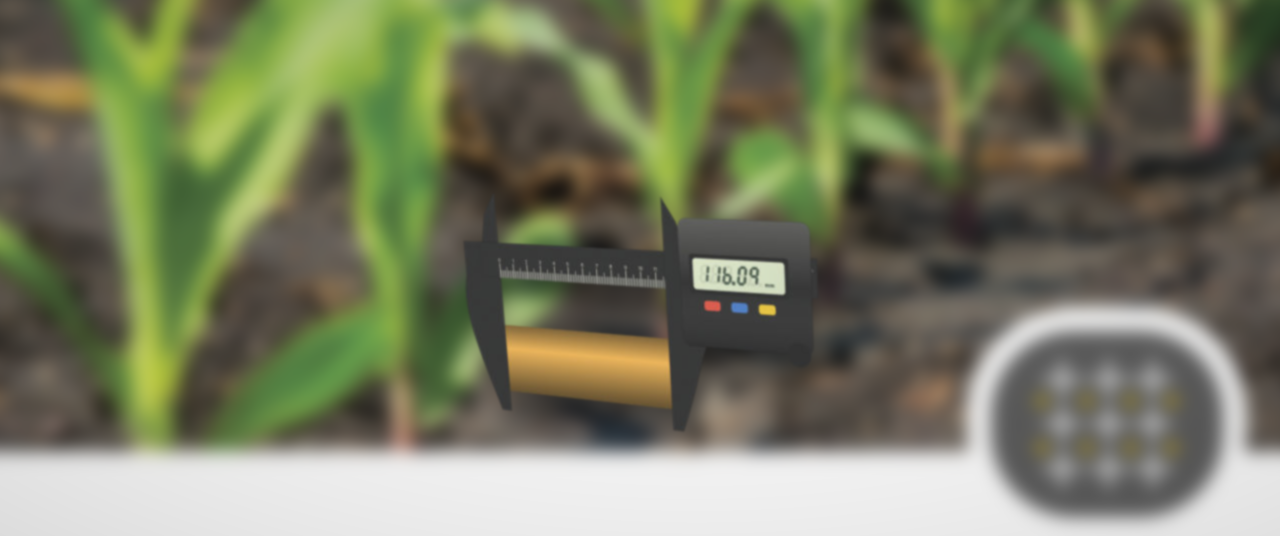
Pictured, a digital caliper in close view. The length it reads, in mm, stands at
116.09 mm
